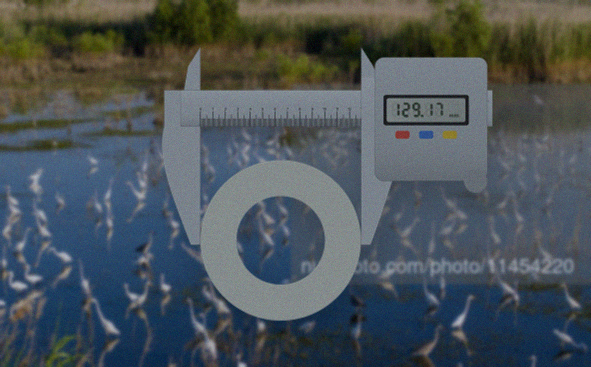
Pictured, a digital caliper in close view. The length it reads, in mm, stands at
129.17 mm
